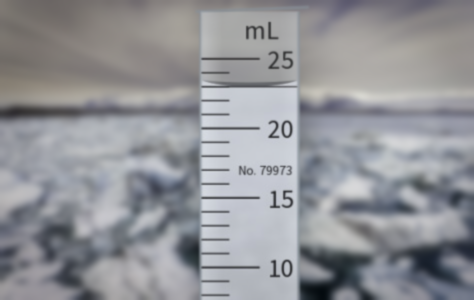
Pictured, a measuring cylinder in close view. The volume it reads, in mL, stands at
23 mL
